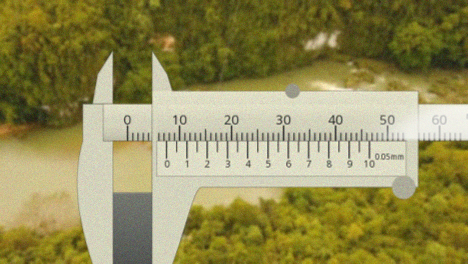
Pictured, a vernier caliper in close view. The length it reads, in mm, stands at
7.5 mm
